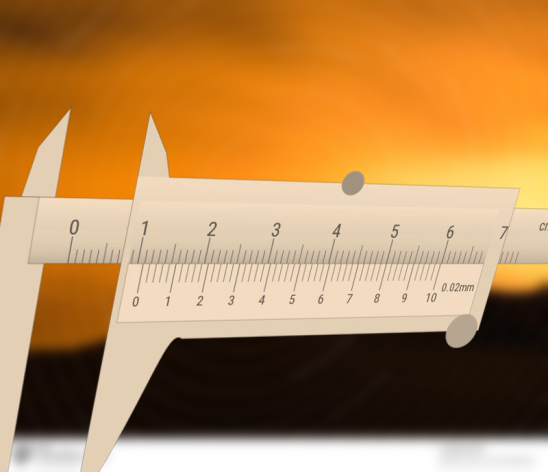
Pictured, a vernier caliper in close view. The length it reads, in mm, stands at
10.8 mm
